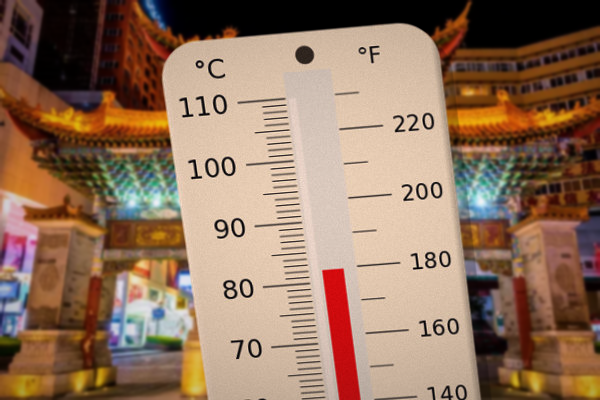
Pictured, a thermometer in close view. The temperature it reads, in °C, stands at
82 °C
